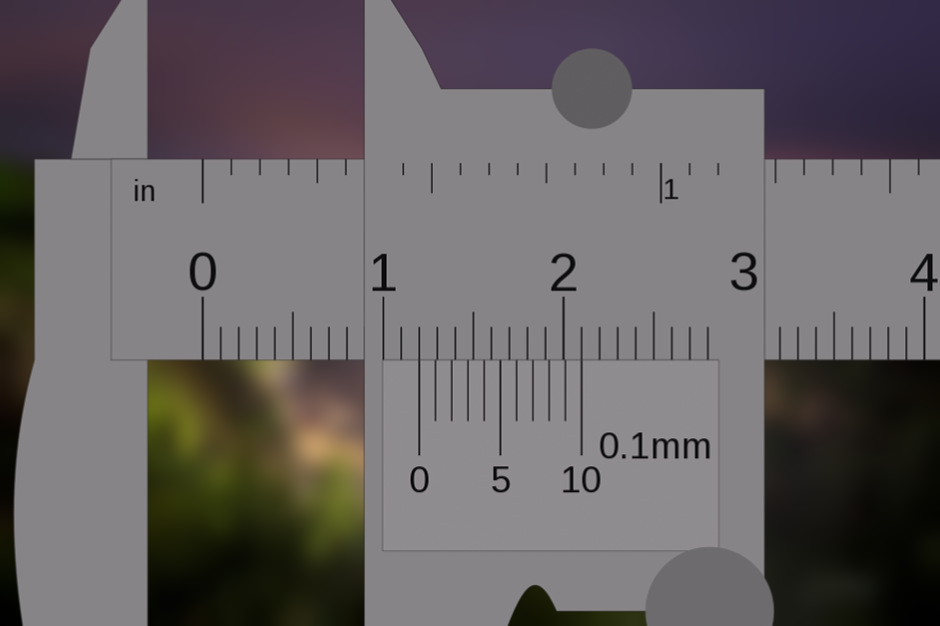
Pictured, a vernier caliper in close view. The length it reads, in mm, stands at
12.0 mm
